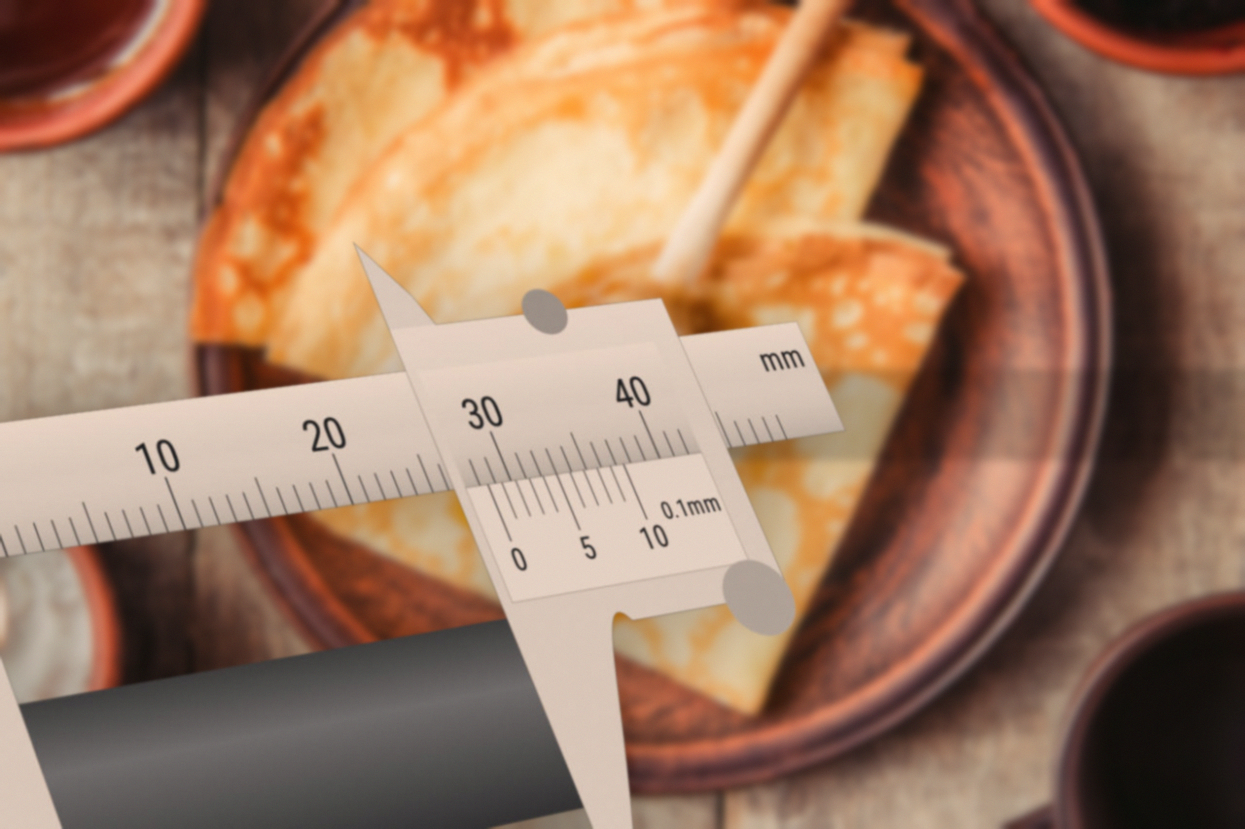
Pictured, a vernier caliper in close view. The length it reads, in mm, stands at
28.5 mm
